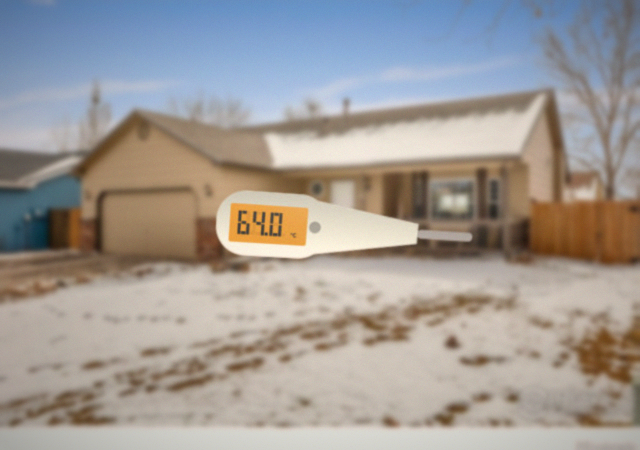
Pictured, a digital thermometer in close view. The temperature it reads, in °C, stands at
64.0 °C
